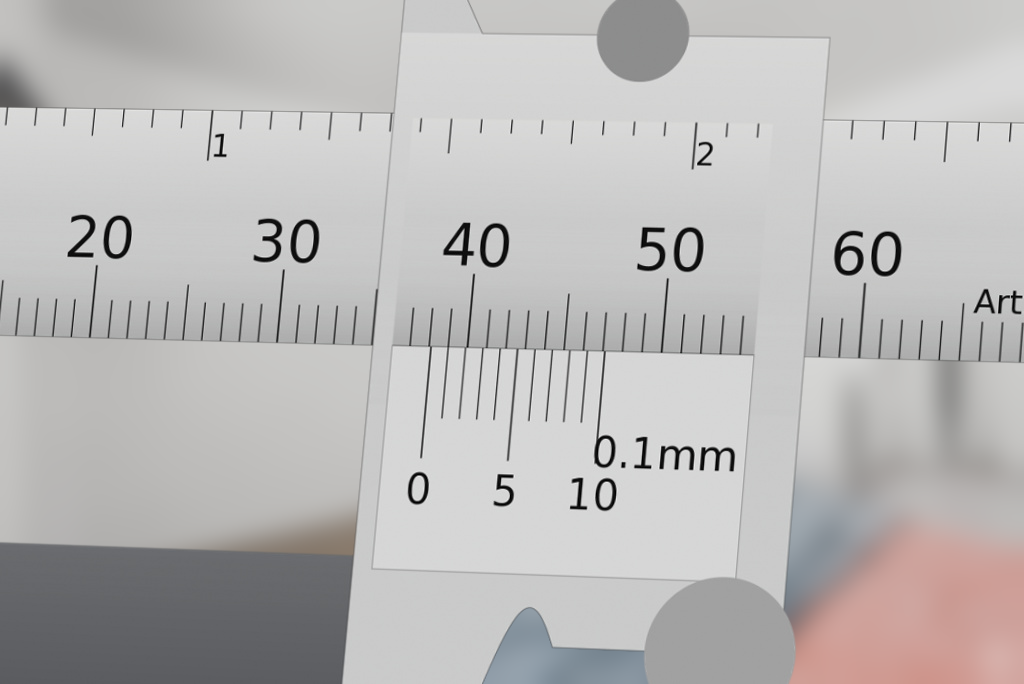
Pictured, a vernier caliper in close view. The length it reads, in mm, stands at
38.1 mm
